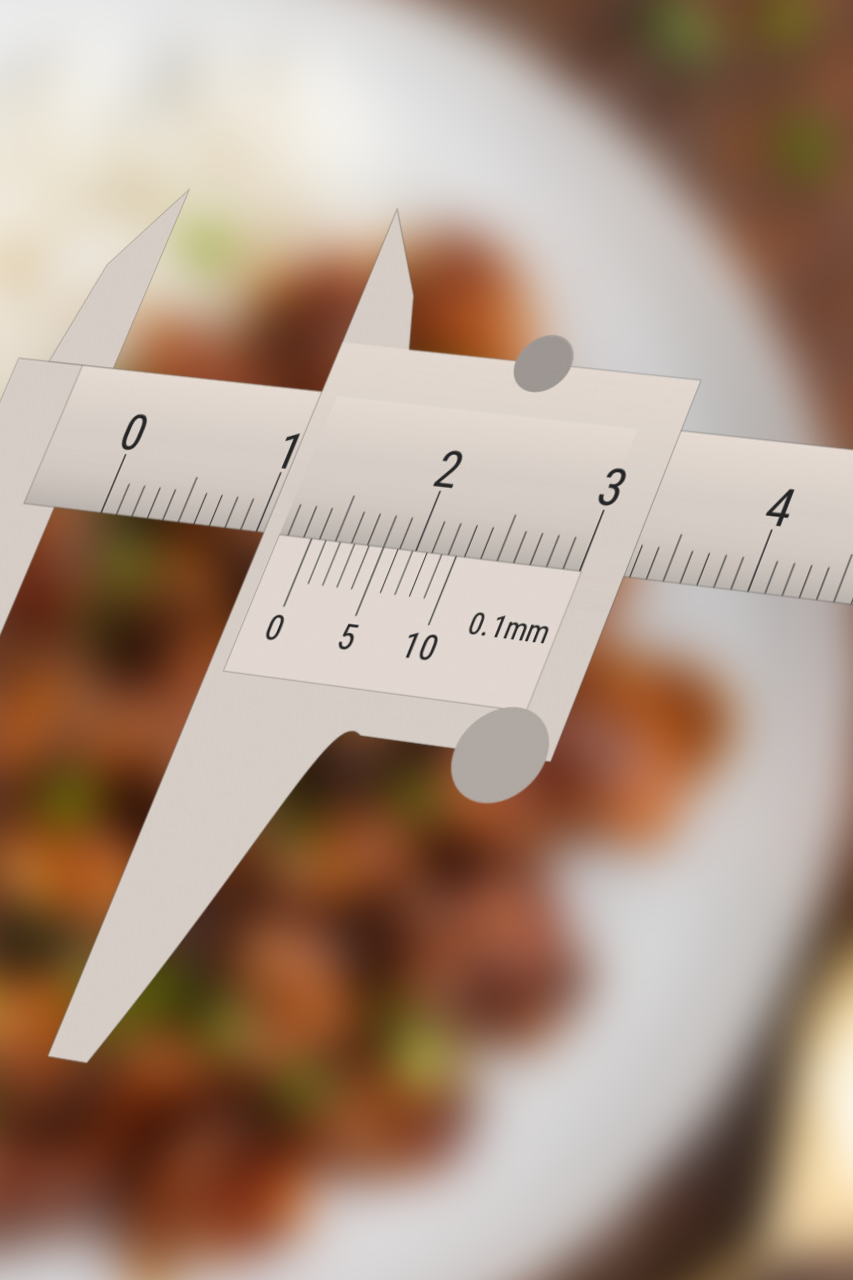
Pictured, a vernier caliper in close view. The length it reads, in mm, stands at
13.5 mm
